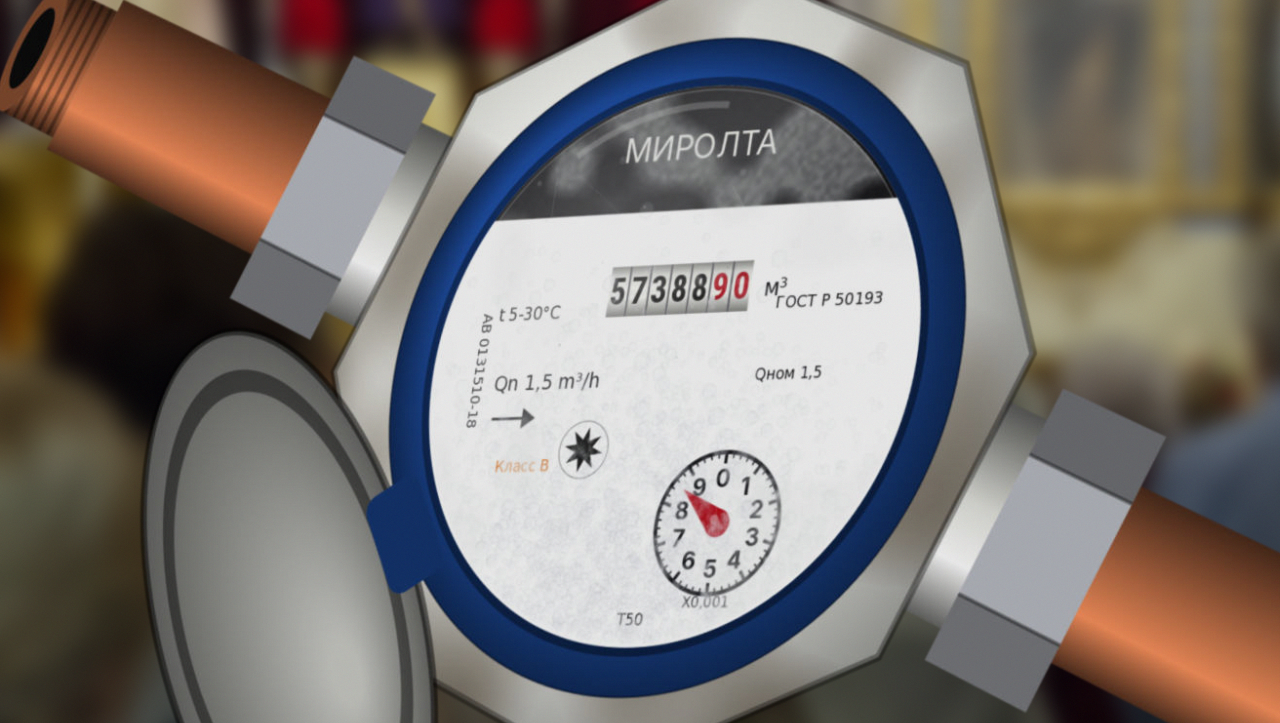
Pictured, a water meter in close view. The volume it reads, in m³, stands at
57388.908 m³
